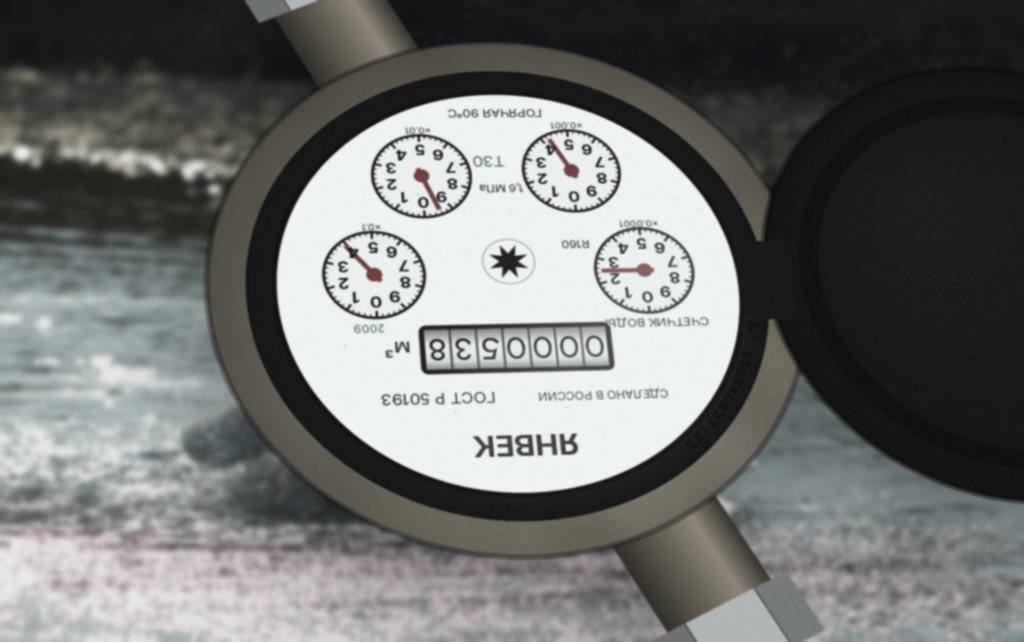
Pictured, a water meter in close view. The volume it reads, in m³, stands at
538.3942 m³
